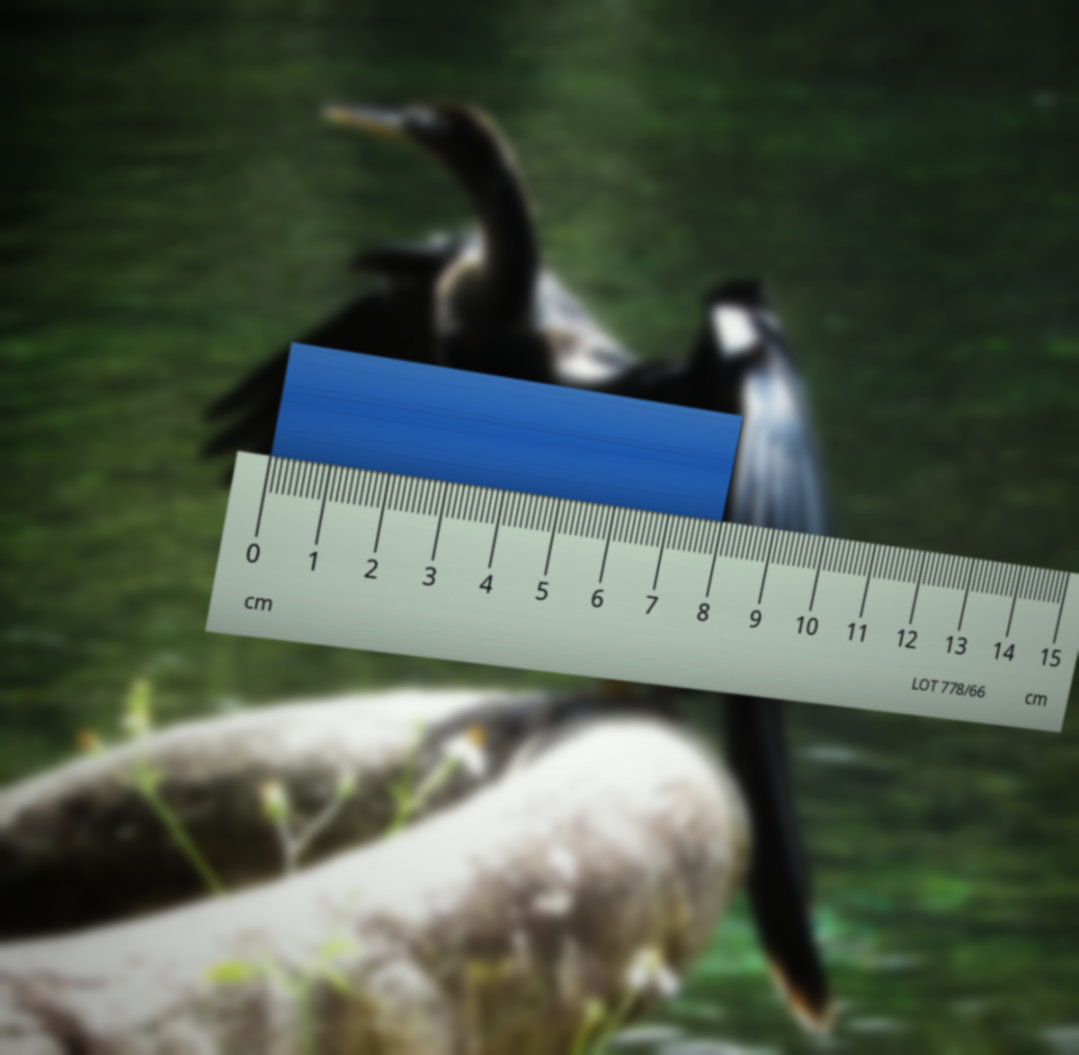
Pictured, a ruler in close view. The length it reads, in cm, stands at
8 cm
